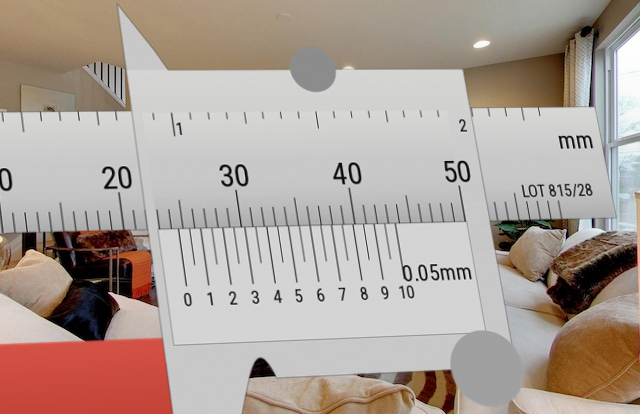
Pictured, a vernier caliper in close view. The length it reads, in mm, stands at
24.6 mm
